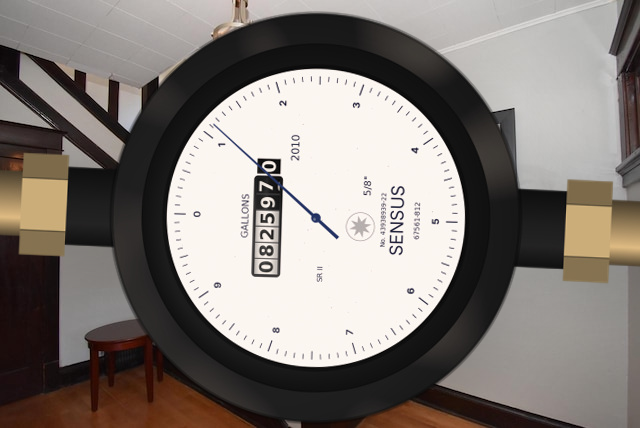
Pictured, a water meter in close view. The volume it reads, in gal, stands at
825971.1 gal
